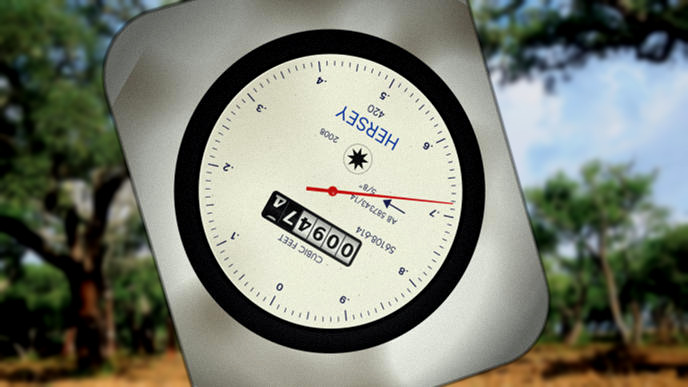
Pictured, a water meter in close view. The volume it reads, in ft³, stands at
9473.68 ft³
